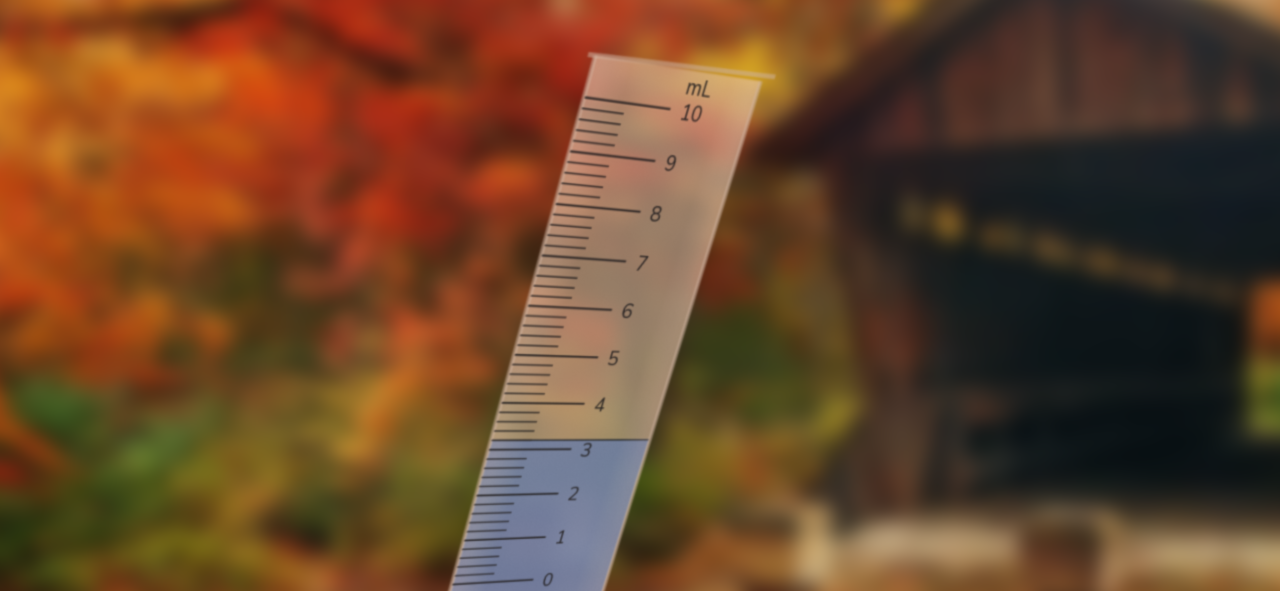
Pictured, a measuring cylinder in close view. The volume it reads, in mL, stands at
3.2 mL
